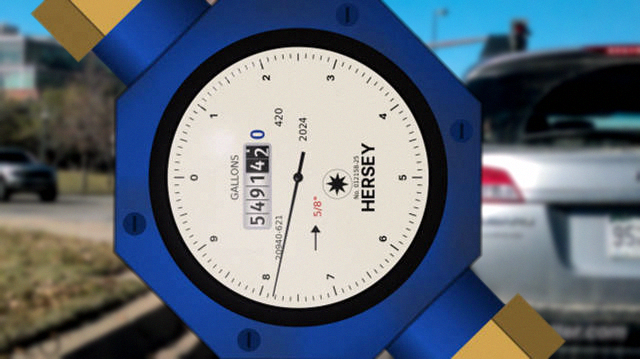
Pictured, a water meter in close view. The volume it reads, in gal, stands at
5491417.8 gal
